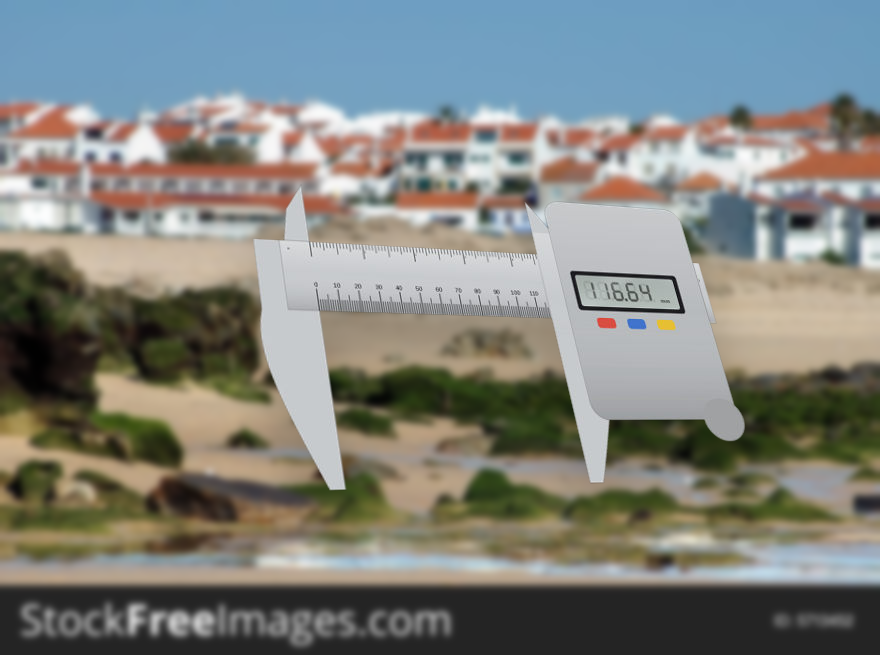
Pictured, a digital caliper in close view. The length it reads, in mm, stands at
116.64 mm
